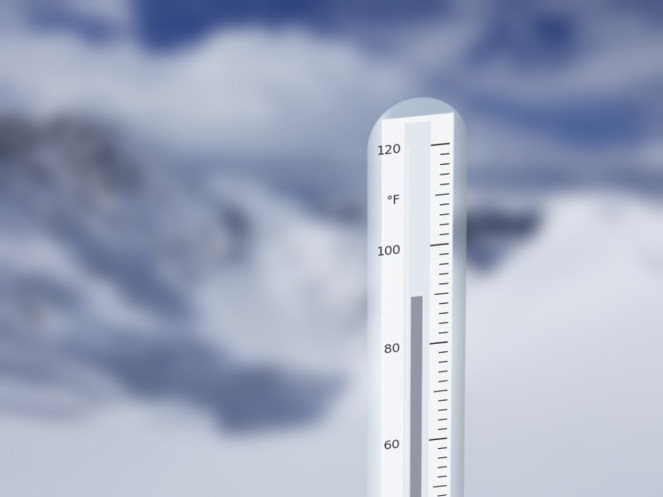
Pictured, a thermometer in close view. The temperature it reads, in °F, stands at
90 °F
